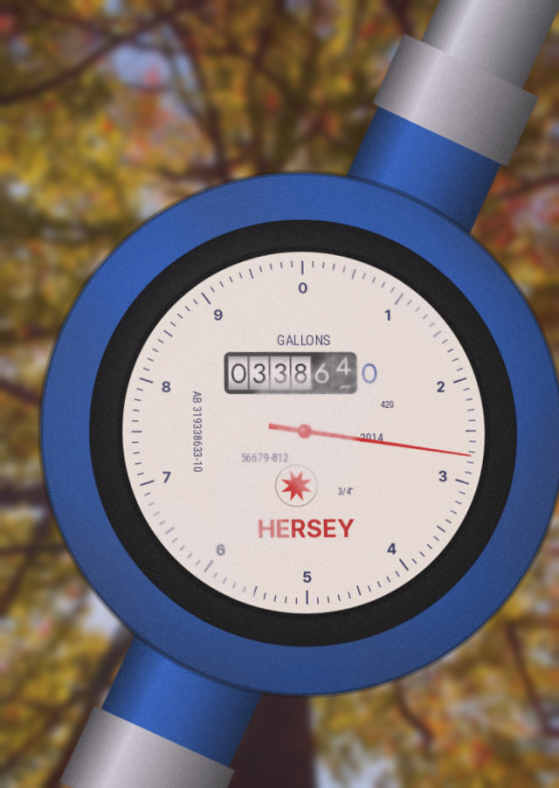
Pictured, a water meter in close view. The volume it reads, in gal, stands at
338642.7 gal
